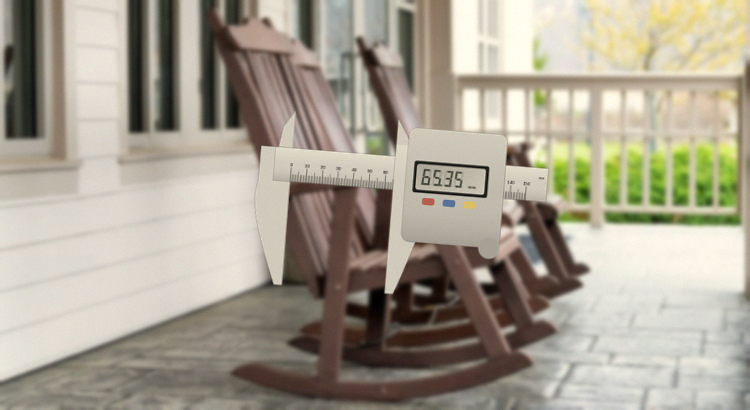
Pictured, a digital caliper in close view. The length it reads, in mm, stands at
65.35 mm
